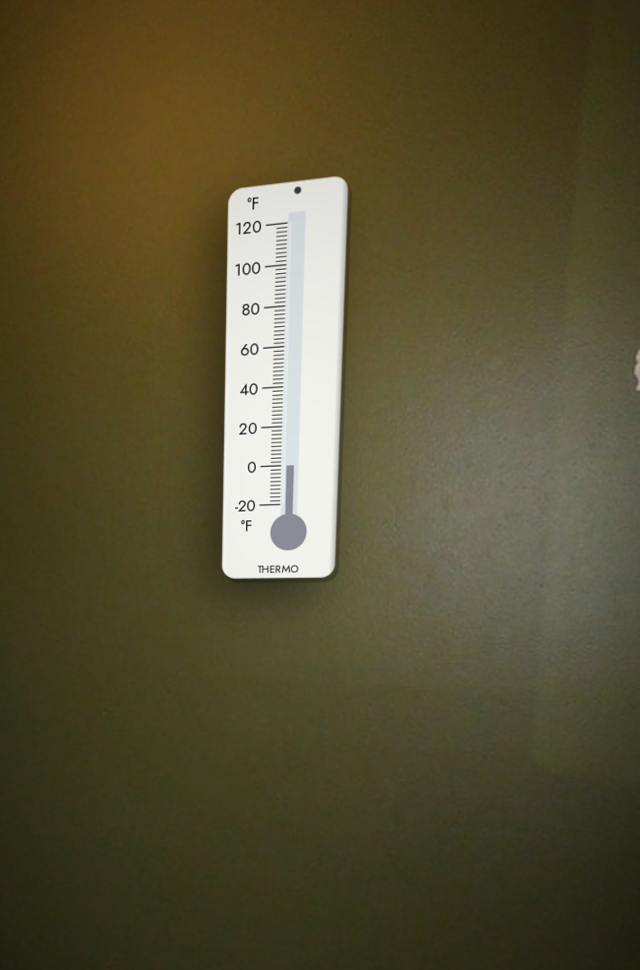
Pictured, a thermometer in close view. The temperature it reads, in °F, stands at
0 °F
